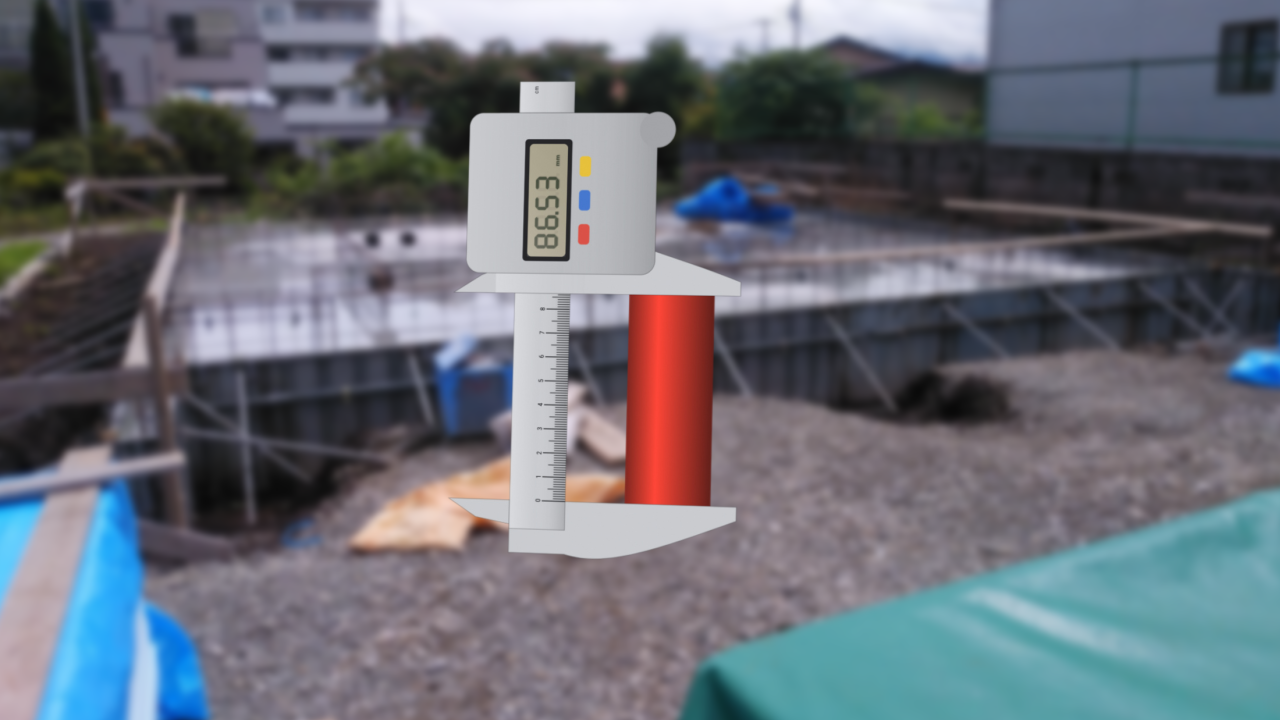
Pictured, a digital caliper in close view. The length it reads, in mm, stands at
86.53 mm
